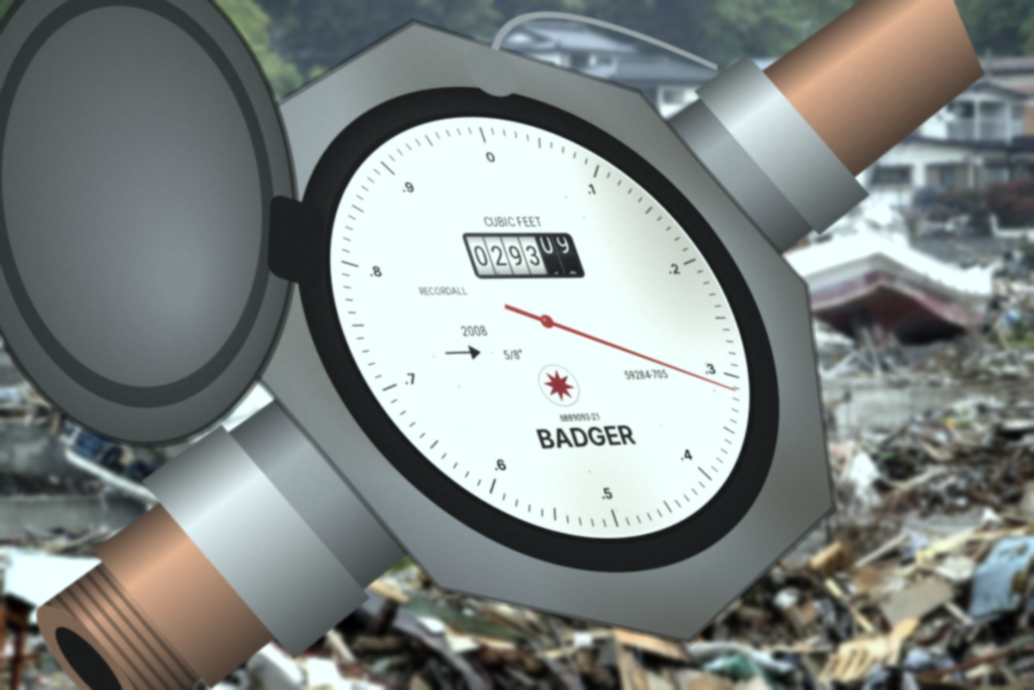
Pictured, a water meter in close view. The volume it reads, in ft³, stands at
29309.31 ft³
